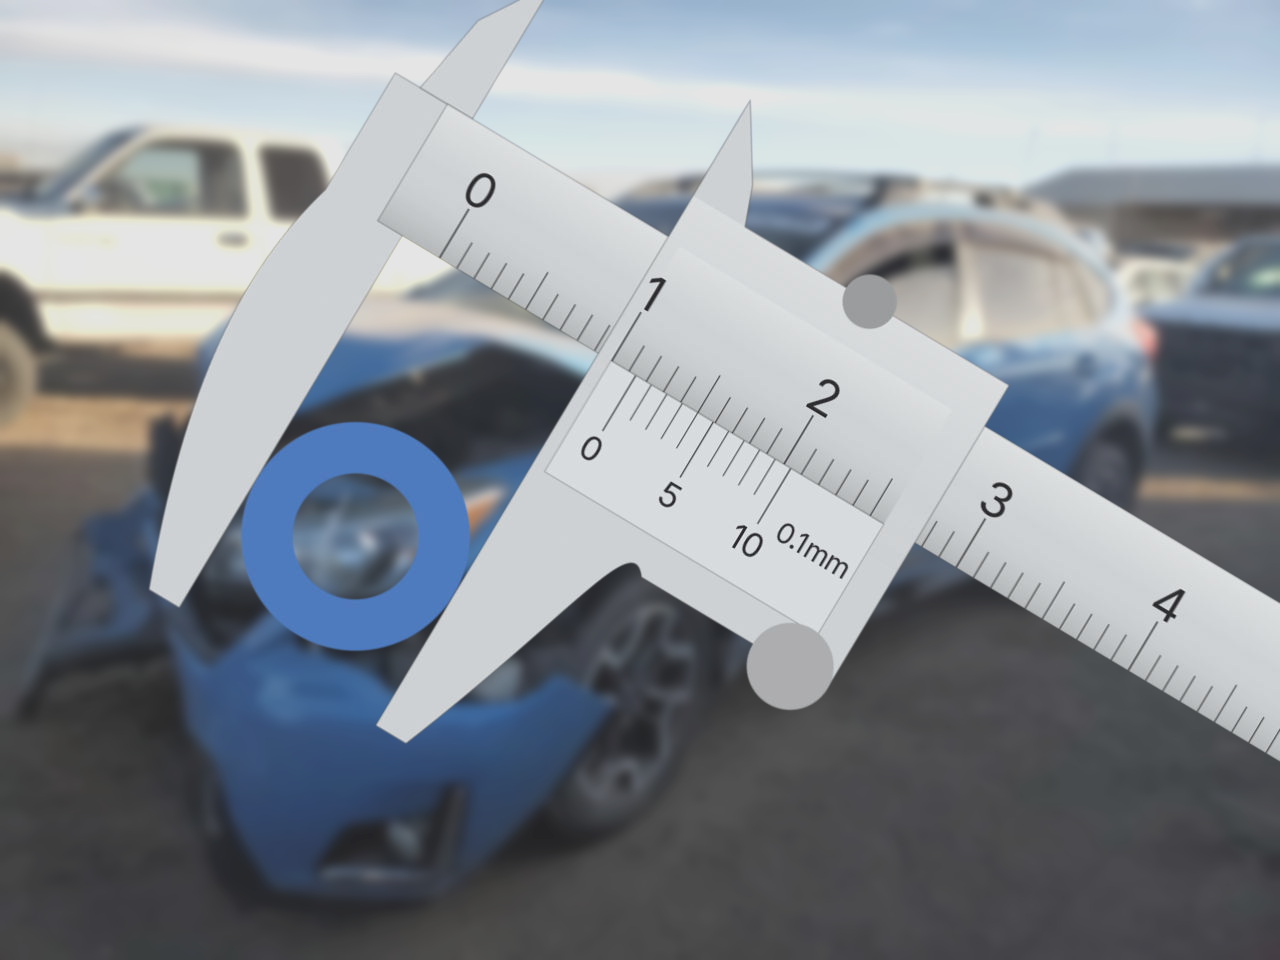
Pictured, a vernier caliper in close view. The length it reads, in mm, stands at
11.4 mm
